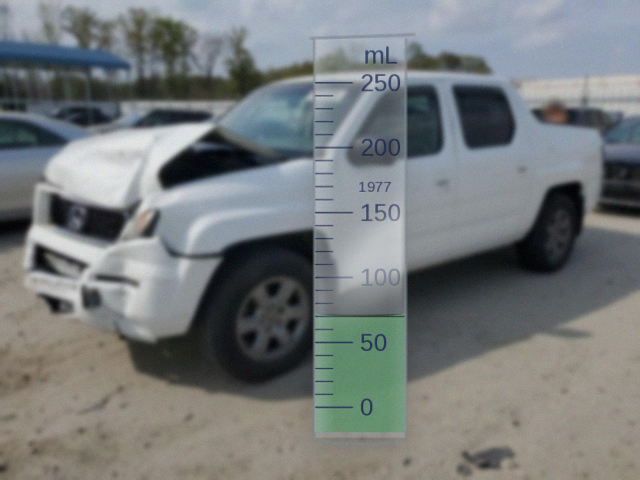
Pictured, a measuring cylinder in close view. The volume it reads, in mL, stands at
70 mL
